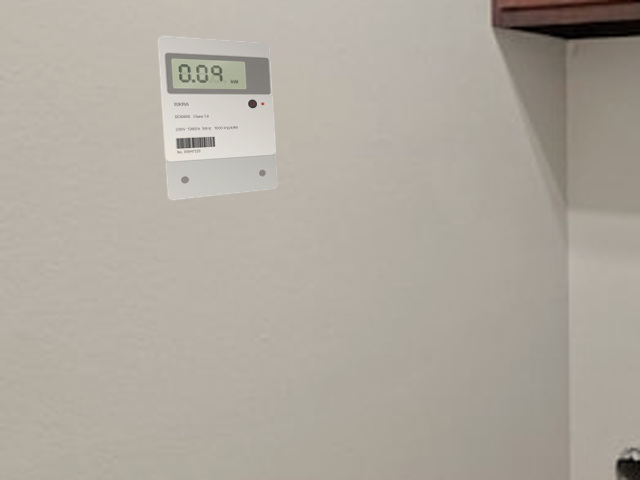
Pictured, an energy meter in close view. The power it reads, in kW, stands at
0.09 kW
